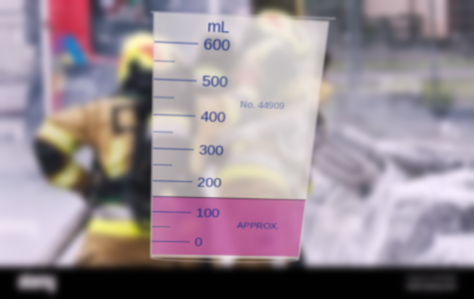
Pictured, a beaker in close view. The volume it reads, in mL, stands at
150 mL
